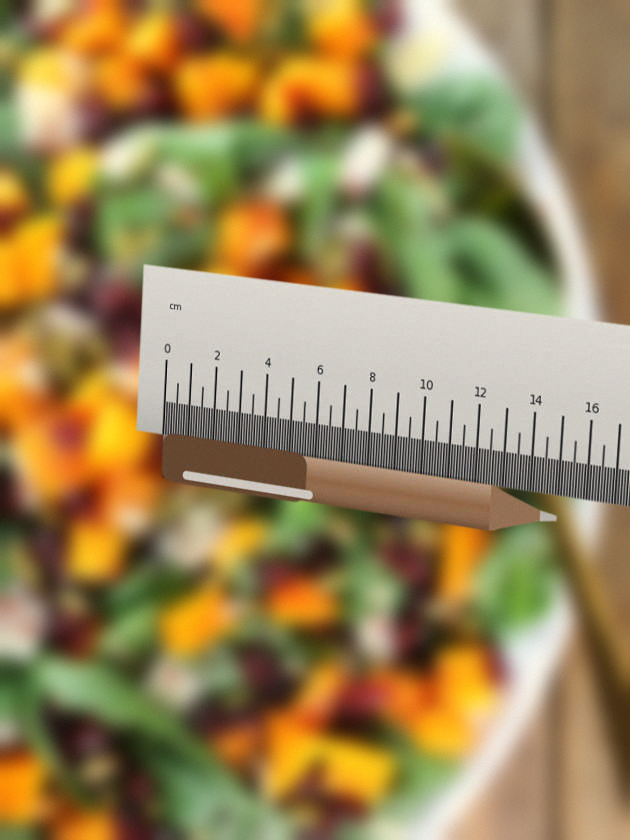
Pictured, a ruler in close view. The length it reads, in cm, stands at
15 cm
